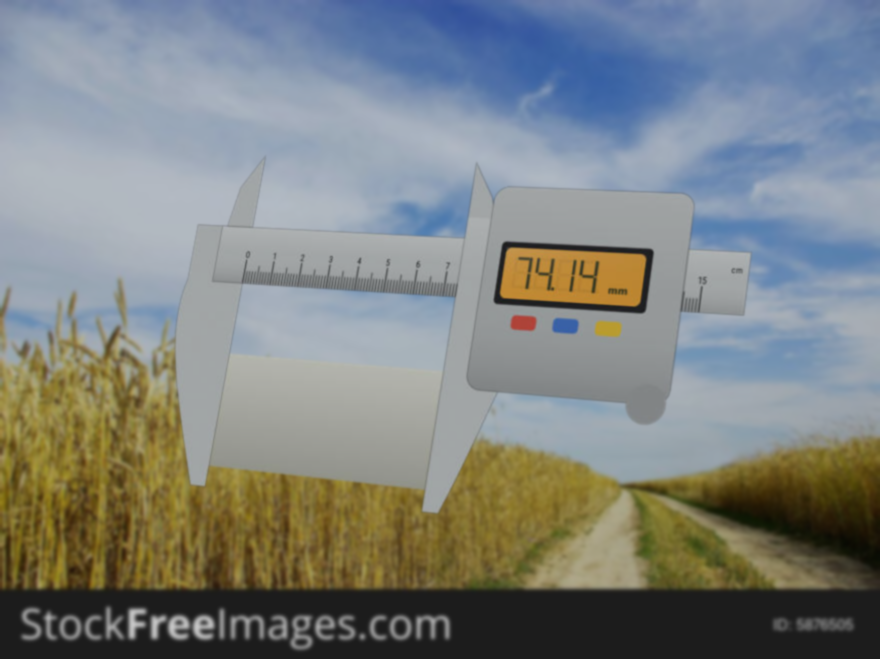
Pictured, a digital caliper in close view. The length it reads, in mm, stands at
74.14 mm
